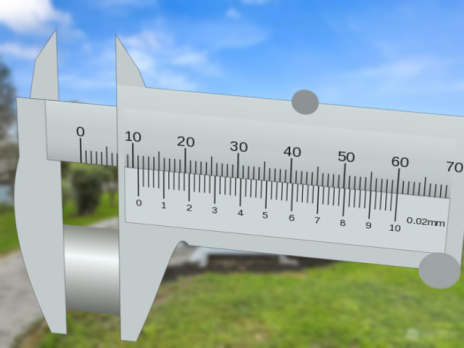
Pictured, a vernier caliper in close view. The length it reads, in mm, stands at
11.0 mm
